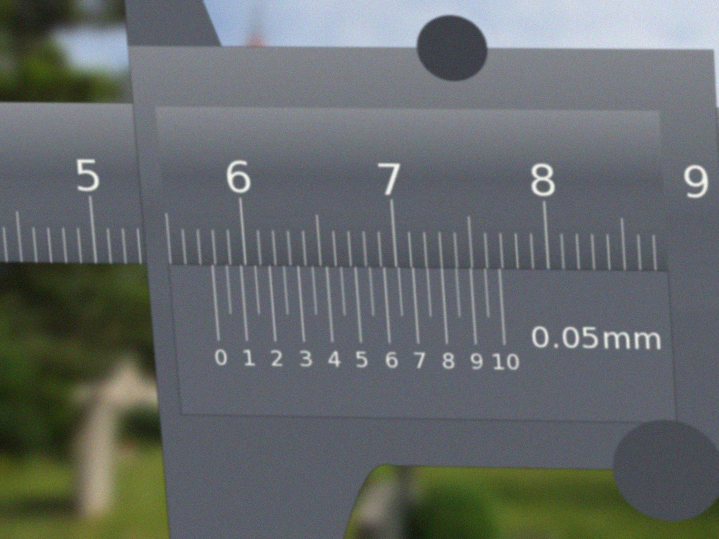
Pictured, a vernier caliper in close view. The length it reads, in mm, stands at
57.8 mm
